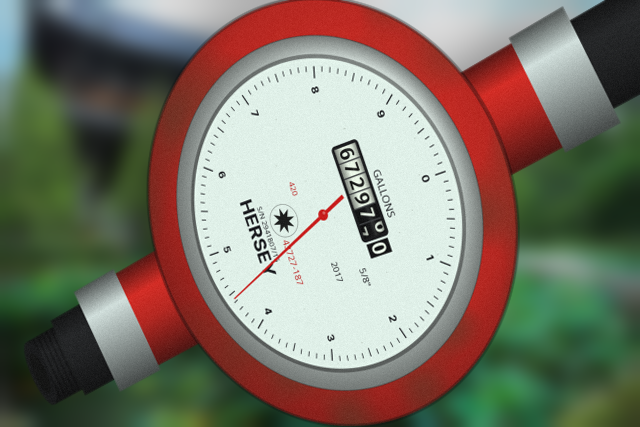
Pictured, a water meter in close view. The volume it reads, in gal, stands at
6729764.4 gal
